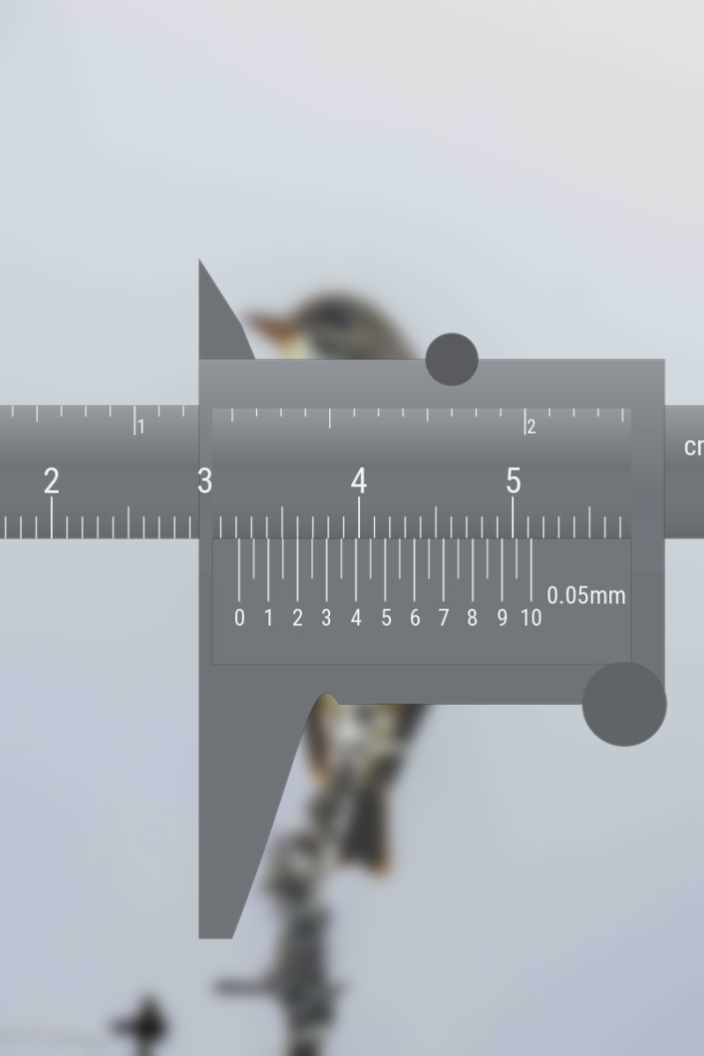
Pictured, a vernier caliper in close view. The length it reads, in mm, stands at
32.2 mm
